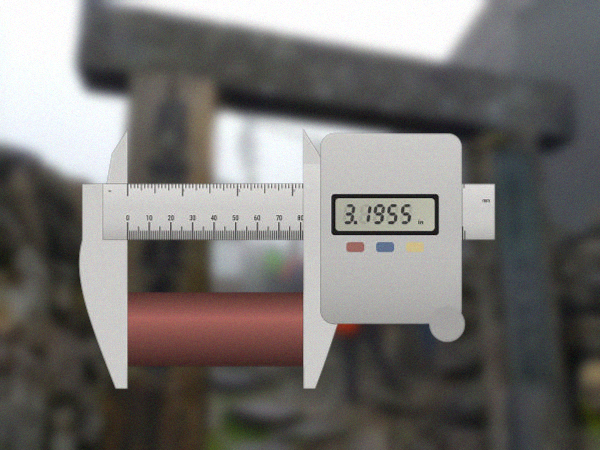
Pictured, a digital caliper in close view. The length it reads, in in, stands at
3.1955 in
